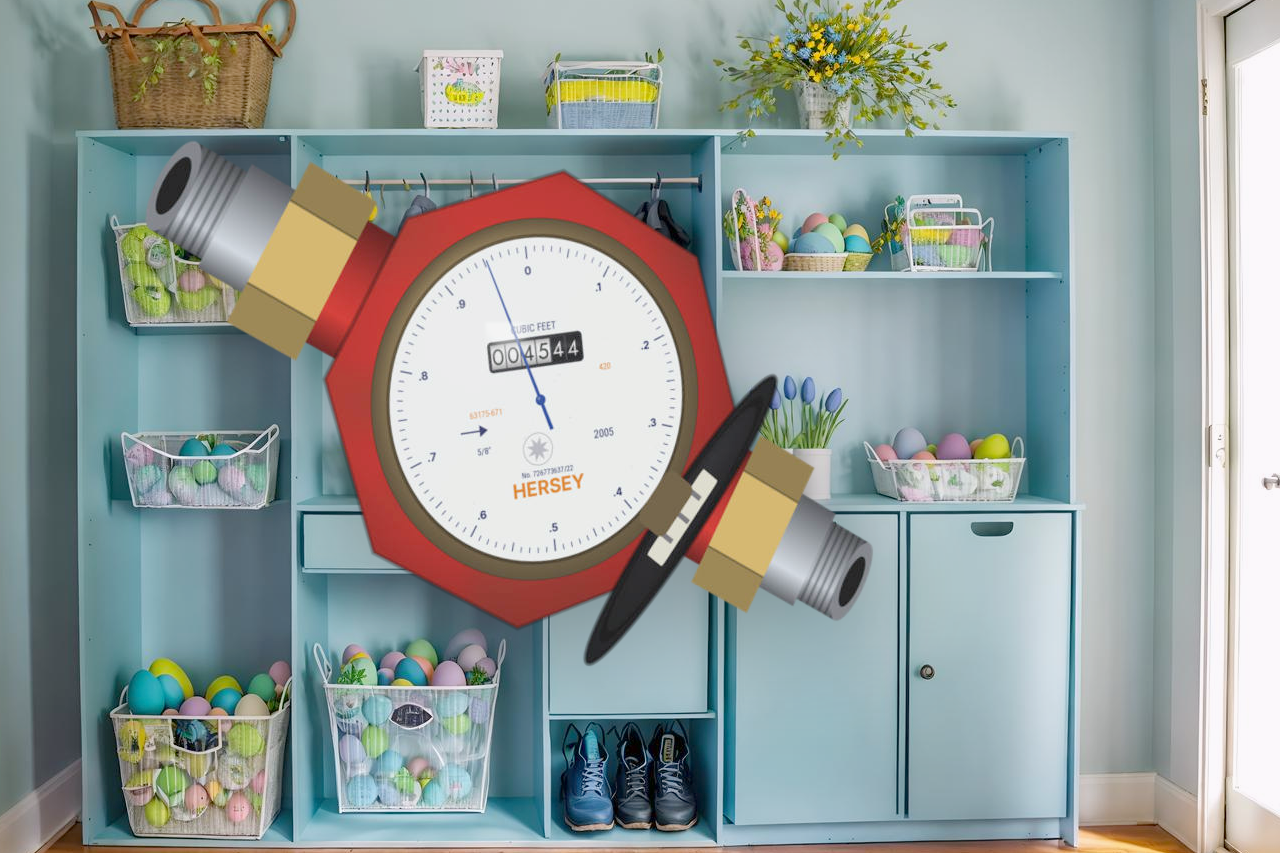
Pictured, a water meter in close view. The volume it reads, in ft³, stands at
4543.95 ft³
